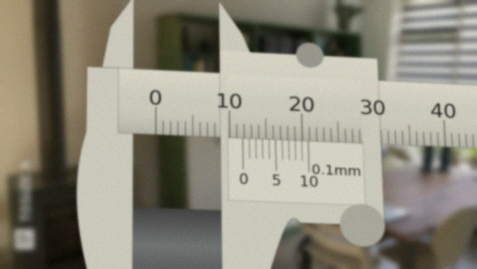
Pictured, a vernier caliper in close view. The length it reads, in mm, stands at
11.8 mm
